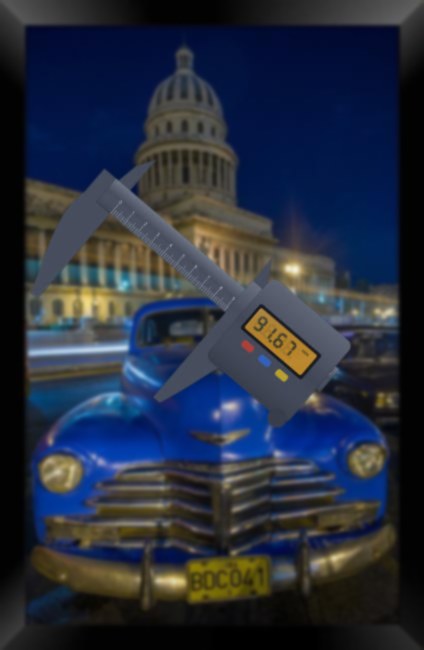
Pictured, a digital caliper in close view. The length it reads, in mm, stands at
91.67 mm
